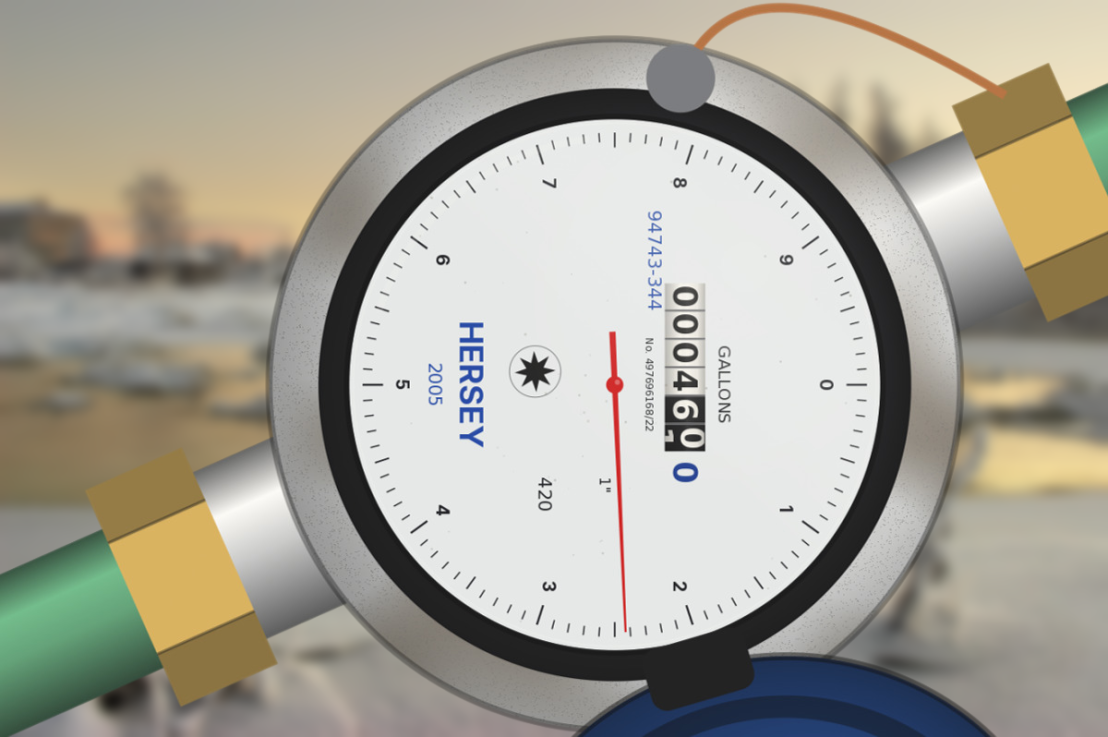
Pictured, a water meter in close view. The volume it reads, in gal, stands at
4602.4 gal
